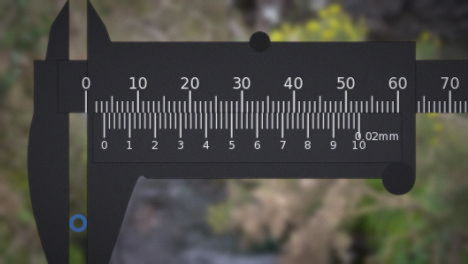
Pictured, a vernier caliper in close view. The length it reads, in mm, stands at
3.5 mm
